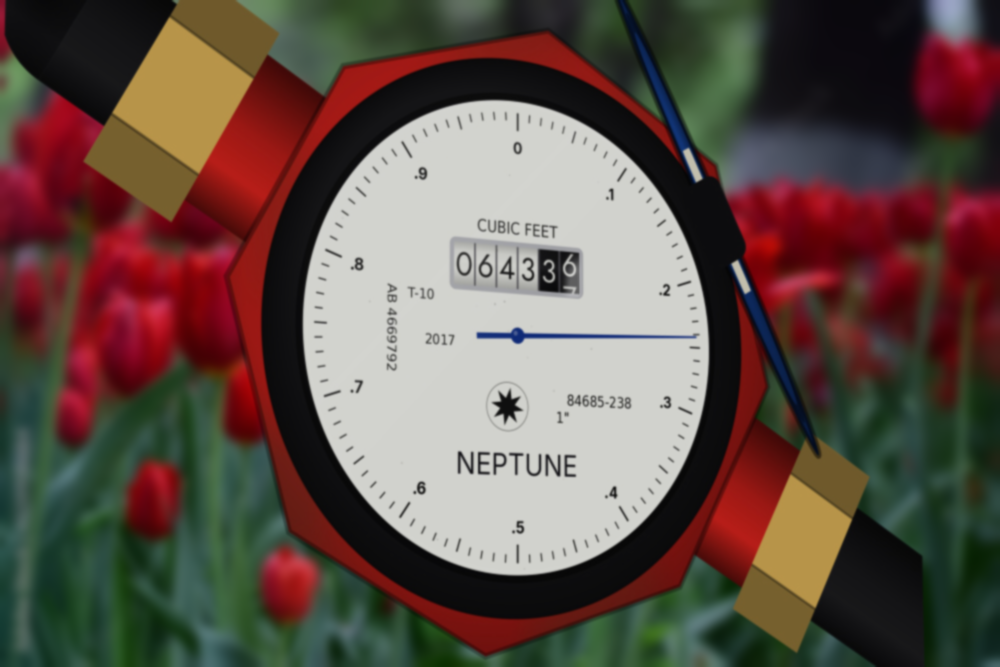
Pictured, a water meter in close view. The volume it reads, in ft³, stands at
64336.24 ft³
